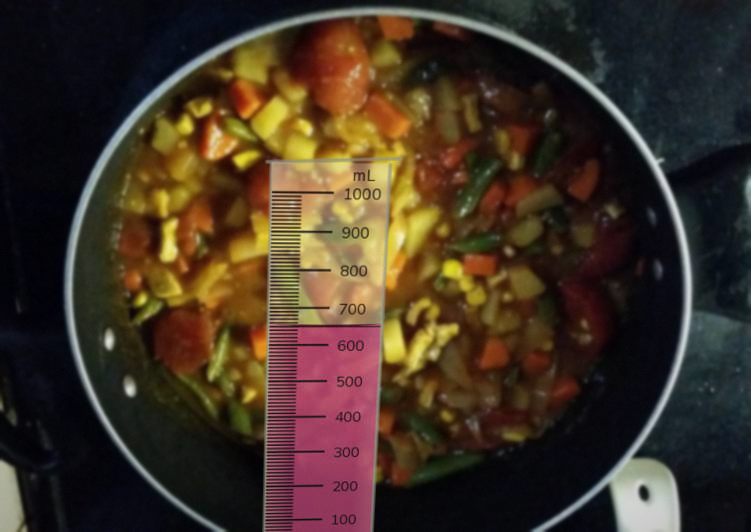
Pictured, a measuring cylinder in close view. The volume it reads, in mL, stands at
650 mL
